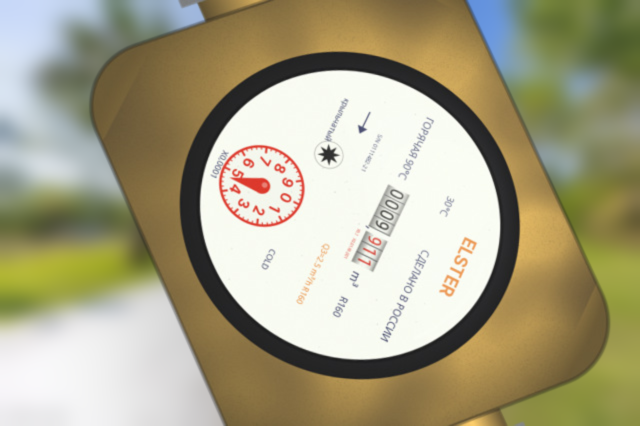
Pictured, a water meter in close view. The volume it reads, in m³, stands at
9.9114 m³
